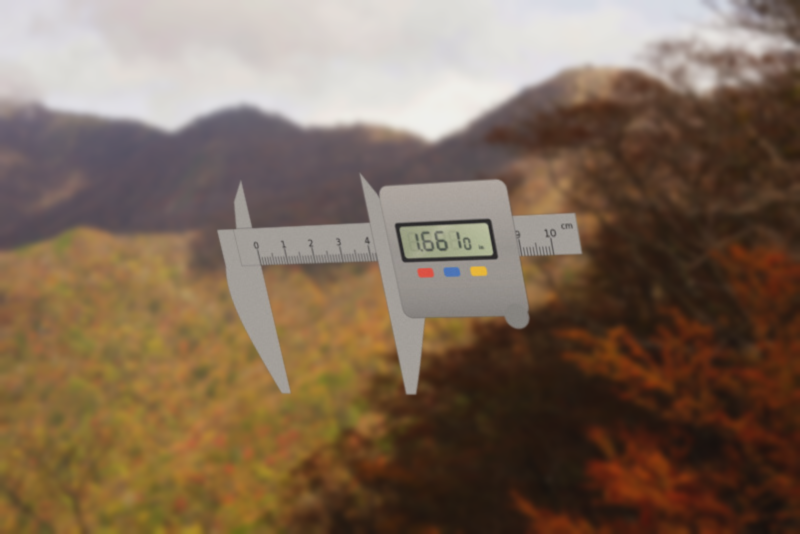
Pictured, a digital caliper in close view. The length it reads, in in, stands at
1.6610 in
